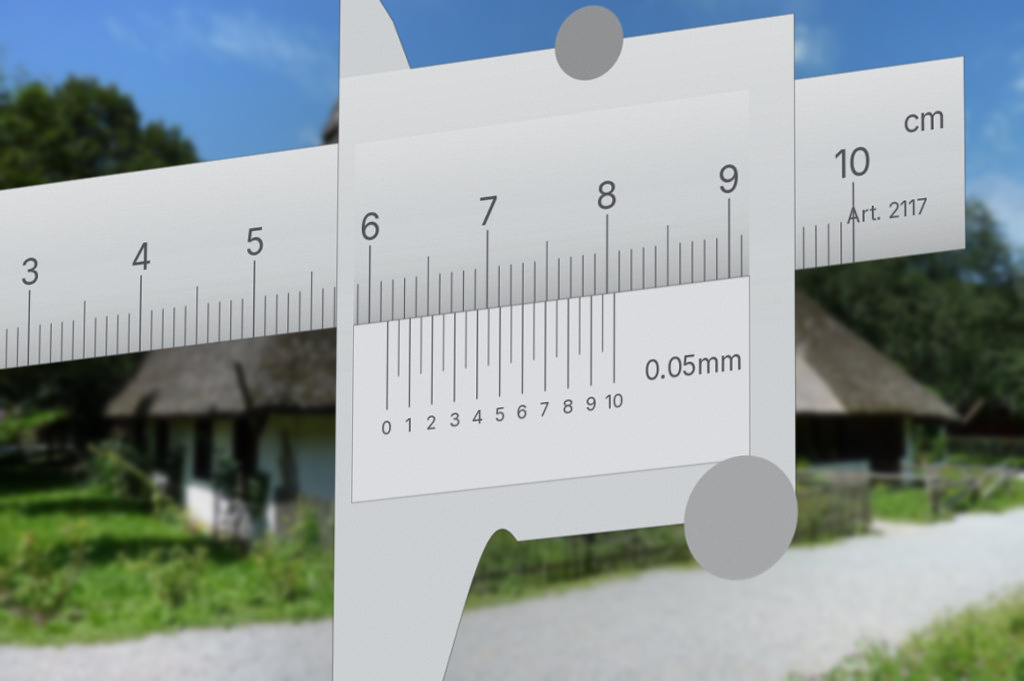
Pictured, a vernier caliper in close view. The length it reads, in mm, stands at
61.6 mm
